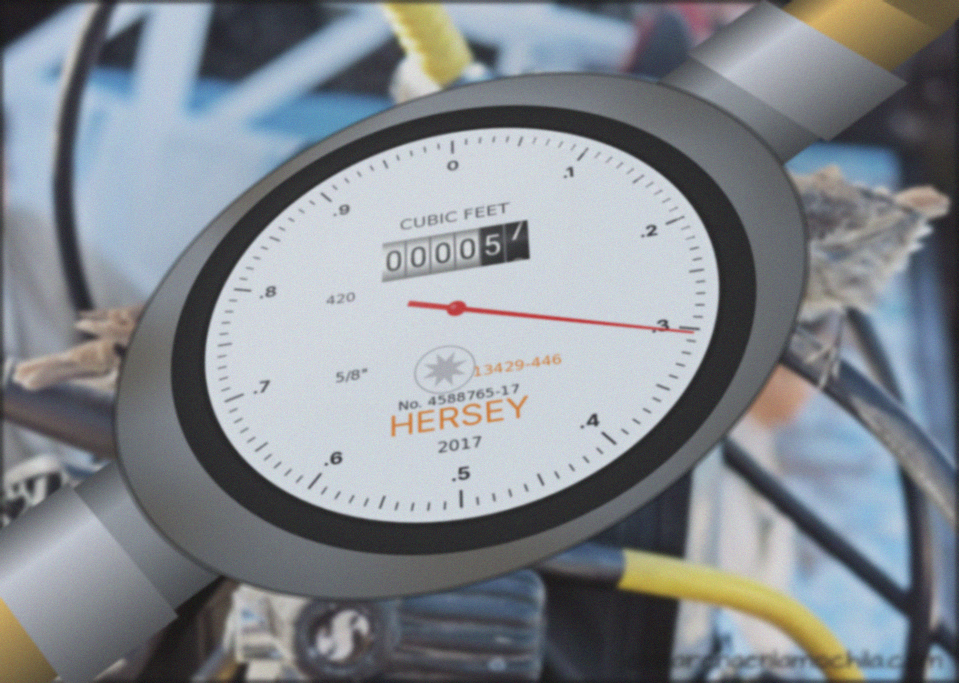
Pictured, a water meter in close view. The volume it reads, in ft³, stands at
57.30 ft³
